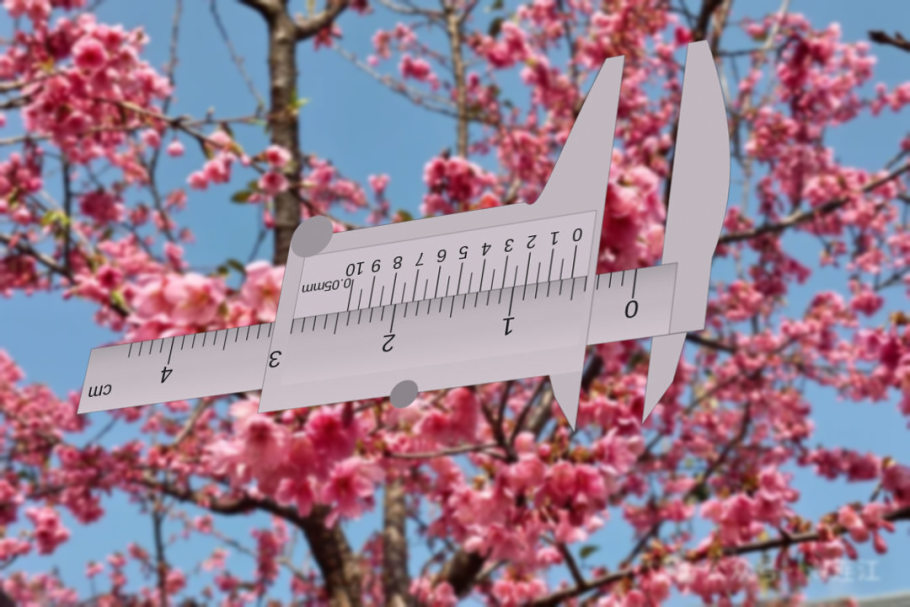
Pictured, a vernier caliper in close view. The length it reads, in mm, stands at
5.2 mm
